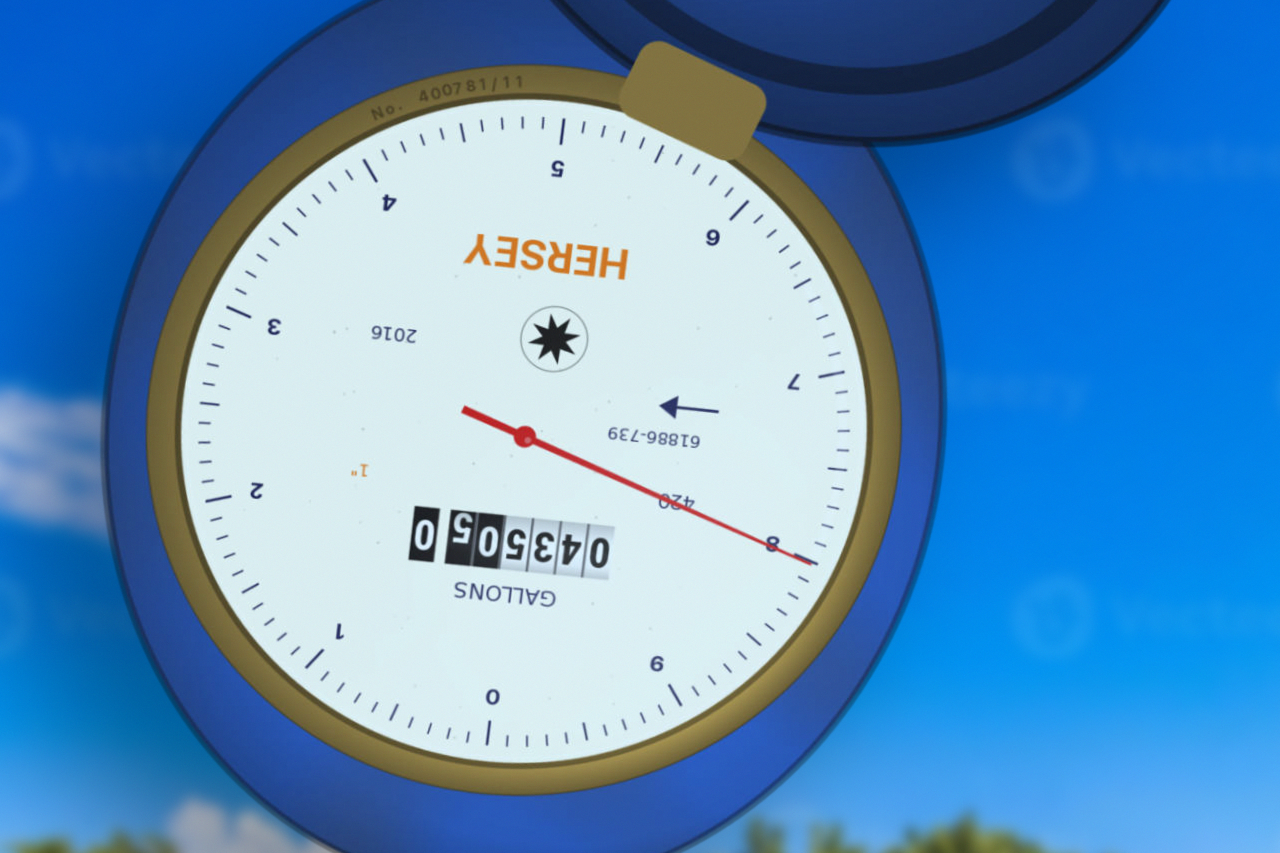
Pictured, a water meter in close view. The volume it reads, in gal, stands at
435048.0 gal
